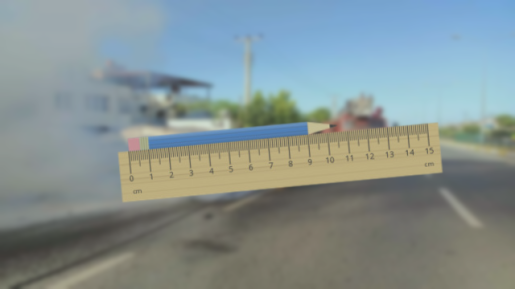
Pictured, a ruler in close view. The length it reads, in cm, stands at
10.5 cm
